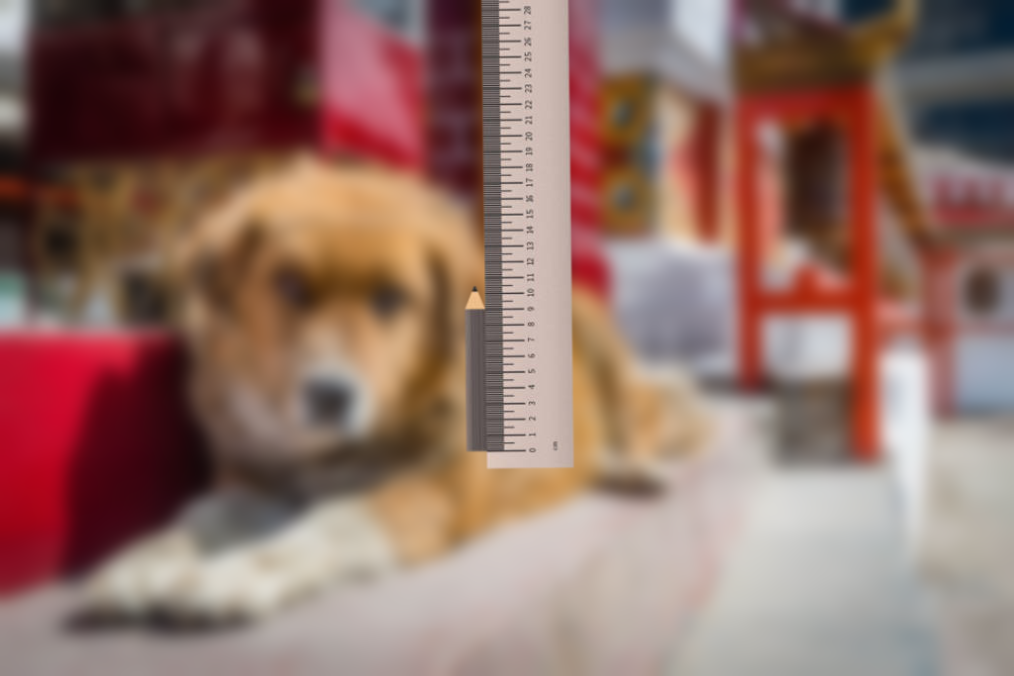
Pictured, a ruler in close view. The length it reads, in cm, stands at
10.5 cm
